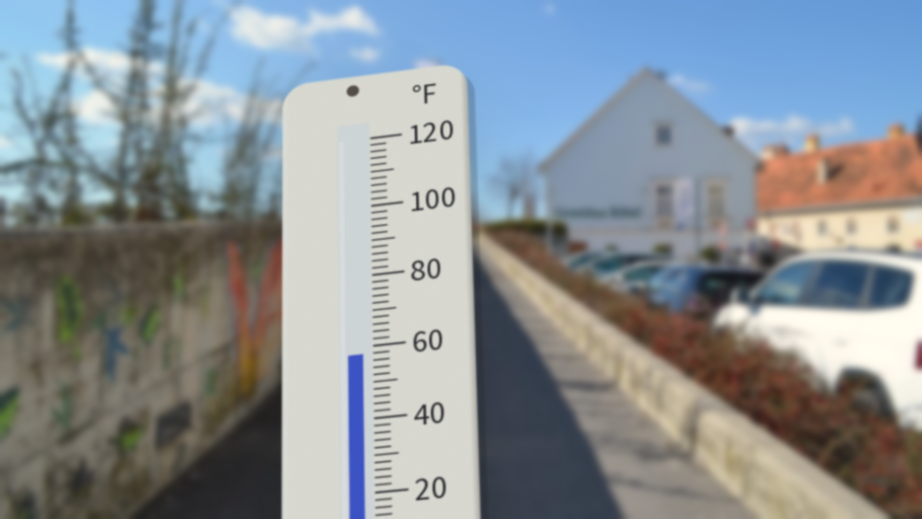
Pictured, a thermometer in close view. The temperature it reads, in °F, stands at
58 °F
